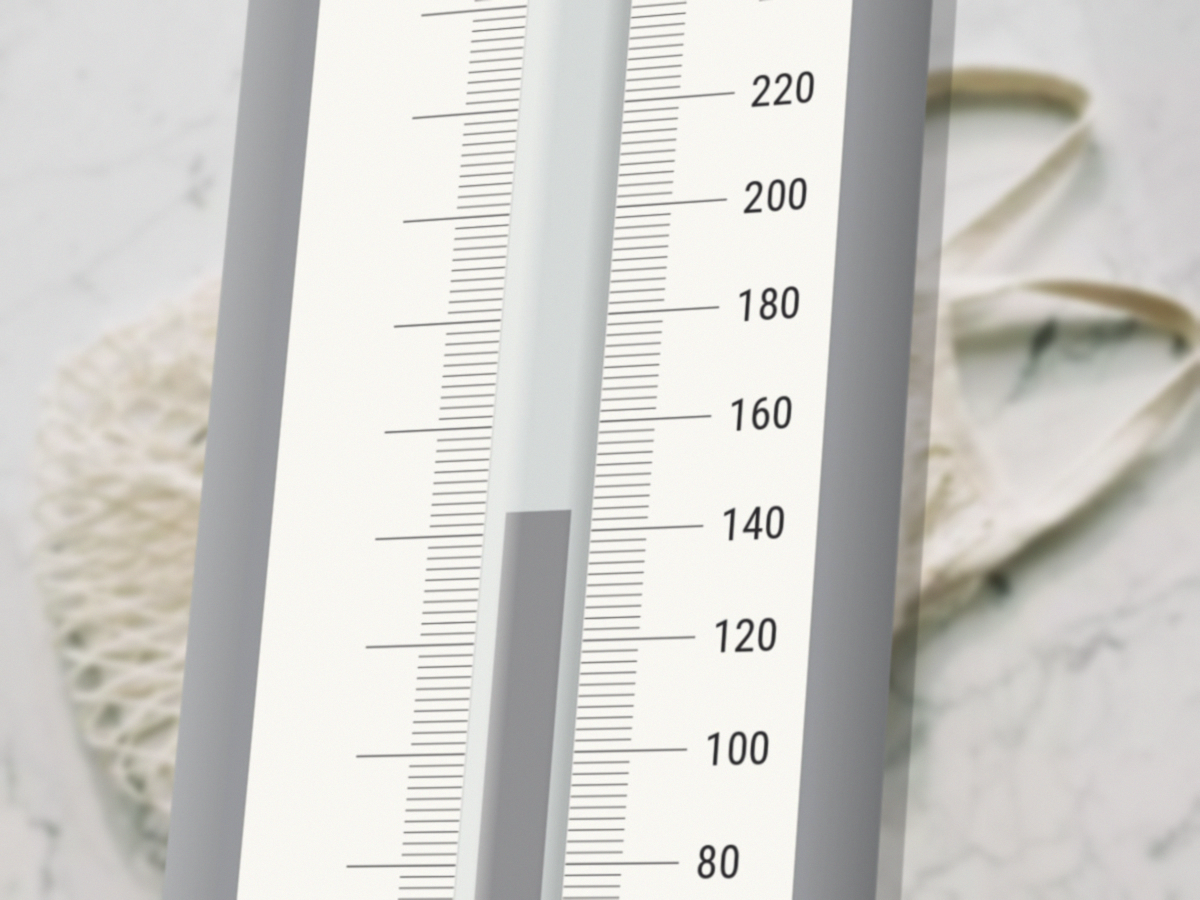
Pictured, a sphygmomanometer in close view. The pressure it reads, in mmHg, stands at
144 mmHg
